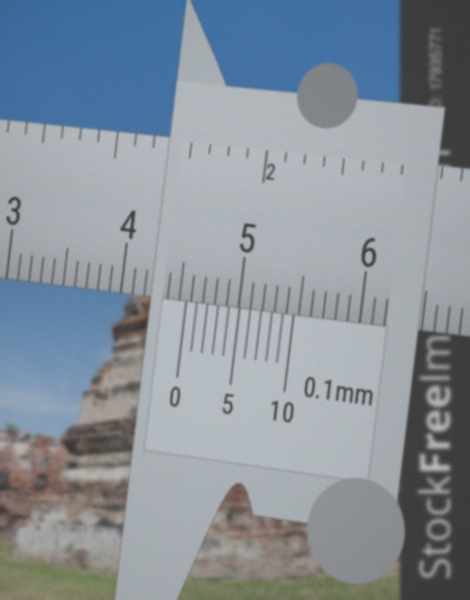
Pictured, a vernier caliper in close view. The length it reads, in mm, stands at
45.6 mm
